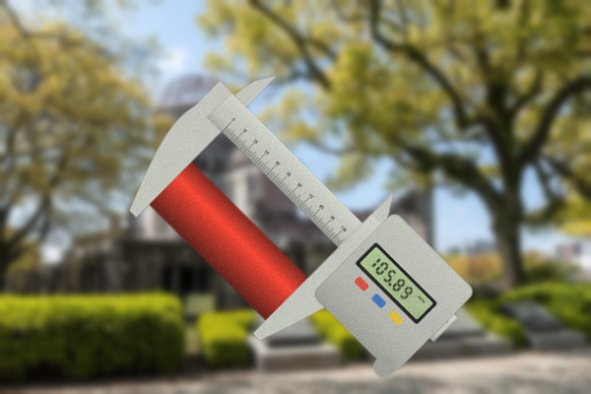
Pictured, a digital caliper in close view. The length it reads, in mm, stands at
105.89 mm
